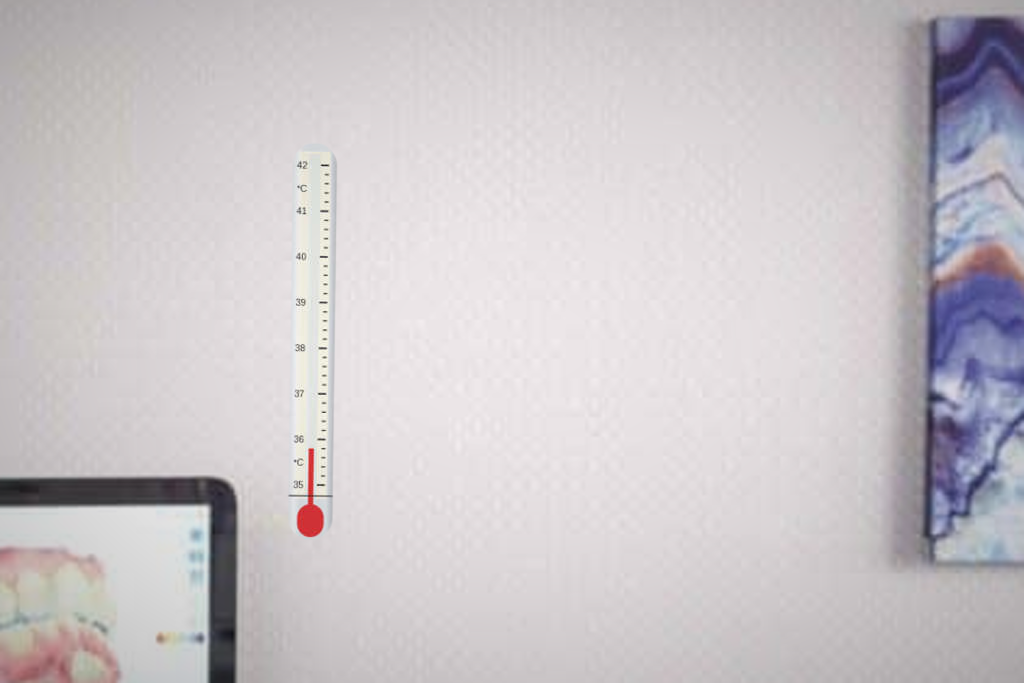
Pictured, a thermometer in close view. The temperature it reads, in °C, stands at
35.8 °C
